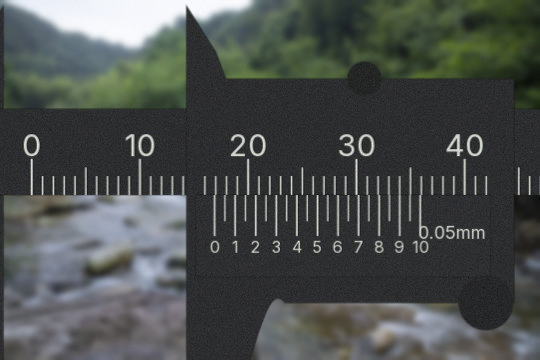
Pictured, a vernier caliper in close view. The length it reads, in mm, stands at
16.9 mm
